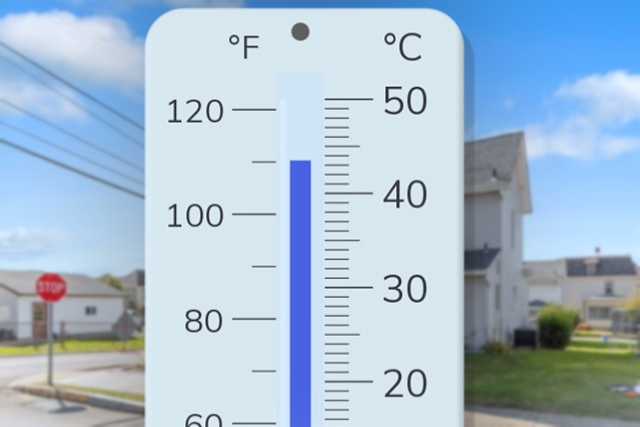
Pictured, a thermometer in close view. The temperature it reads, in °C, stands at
43.5 °C
